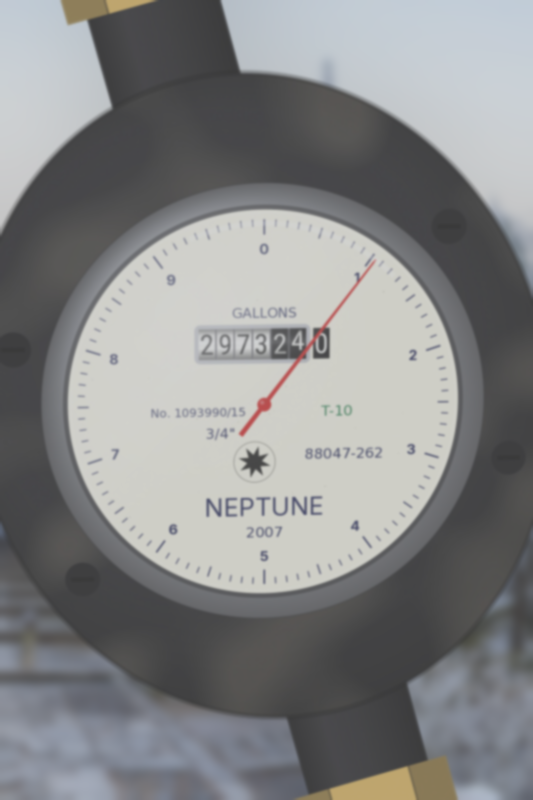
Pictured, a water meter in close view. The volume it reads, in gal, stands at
2973241.0 gal
